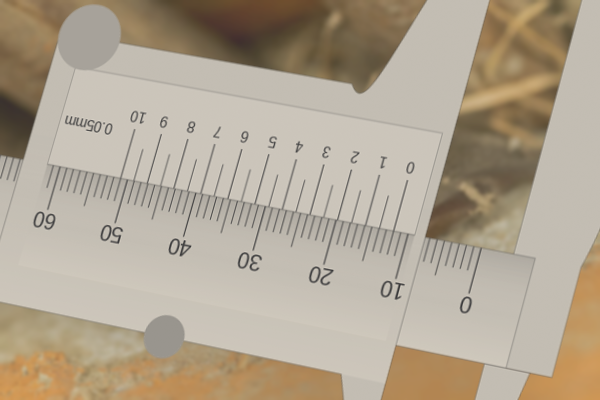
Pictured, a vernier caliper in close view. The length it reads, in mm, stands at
12.0 mm
